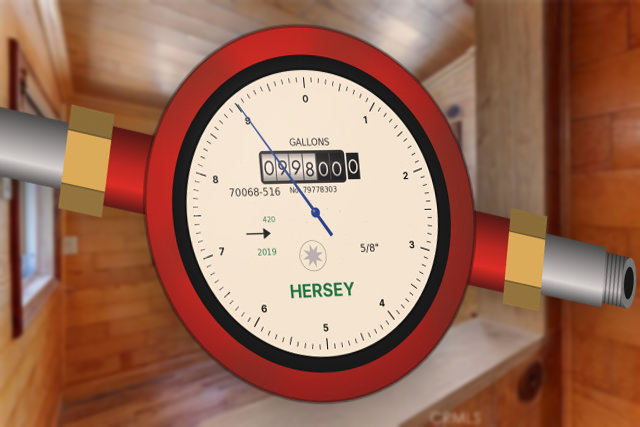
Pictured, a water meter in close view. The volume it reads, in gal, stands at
997999.0 gal
